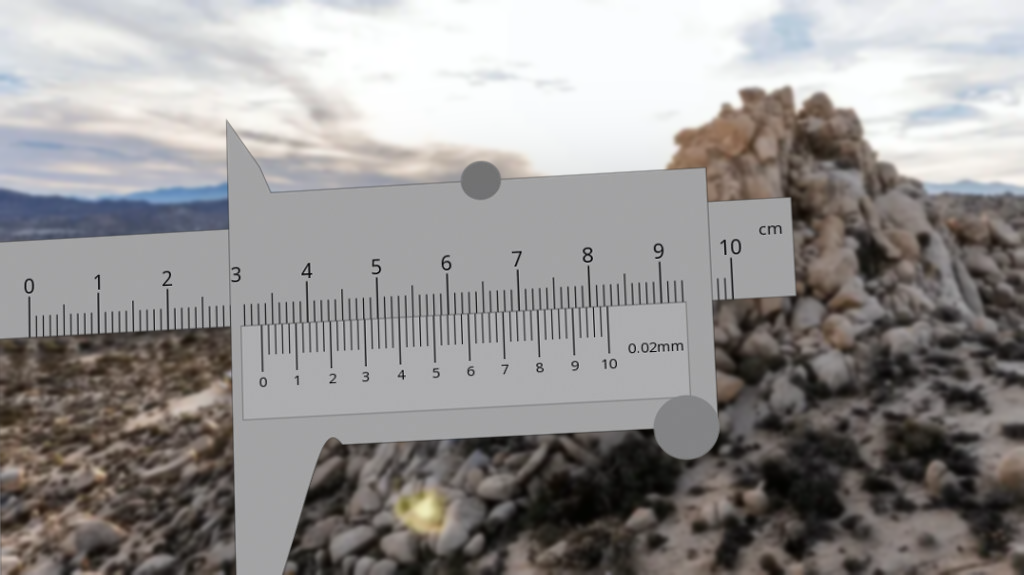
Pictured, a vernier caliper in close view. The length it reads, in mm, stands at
33.4 mm
